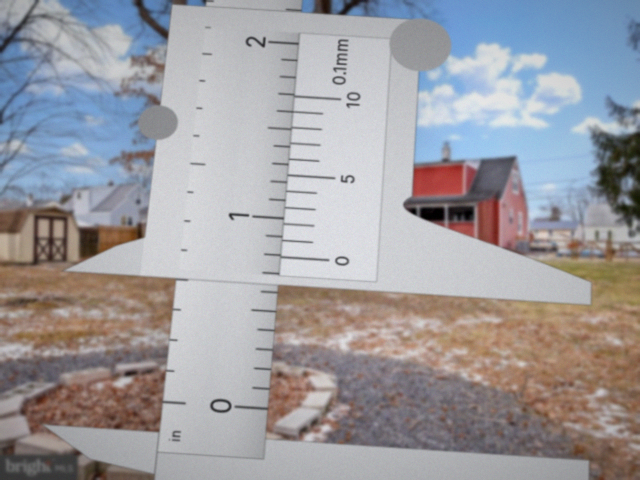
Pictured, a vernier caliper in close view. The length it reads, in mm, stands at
7.9 mm
